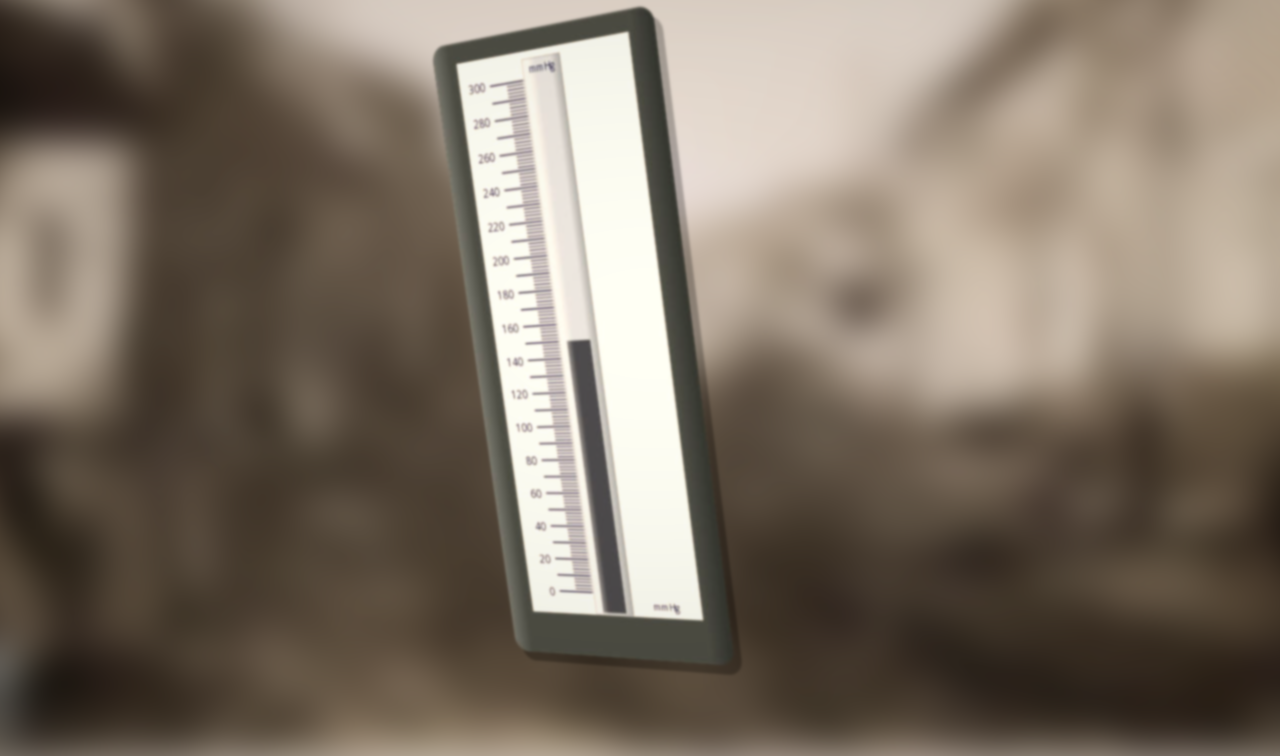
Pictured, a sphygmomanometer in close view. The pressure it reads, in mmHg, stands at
150 mmHg
